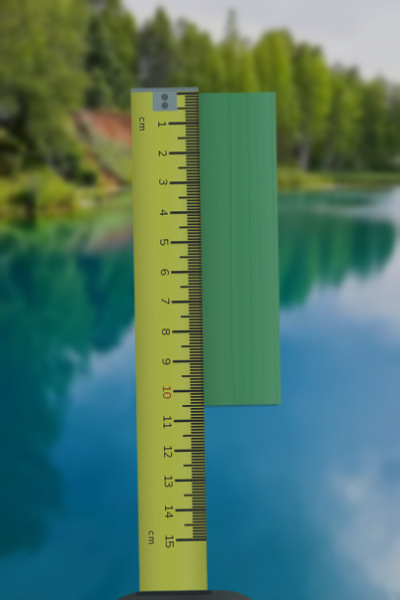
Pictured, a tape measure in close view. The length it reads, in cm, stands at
10.5 cm
